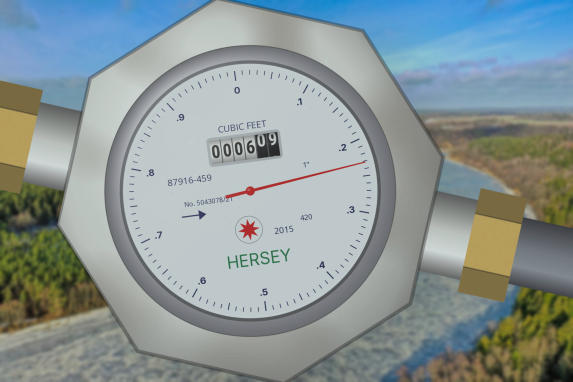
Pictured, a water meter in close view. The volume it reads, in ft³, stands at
609.23 ft³
